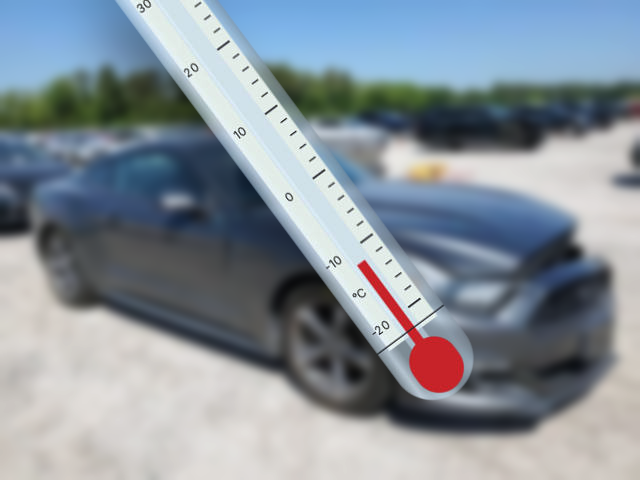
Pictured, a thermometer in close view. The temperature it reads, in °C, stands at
-12 °C
